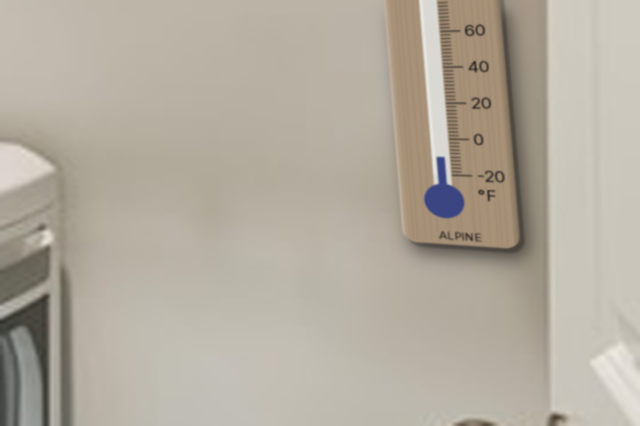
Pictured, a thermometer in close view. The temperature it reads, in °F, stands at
-10 °F
